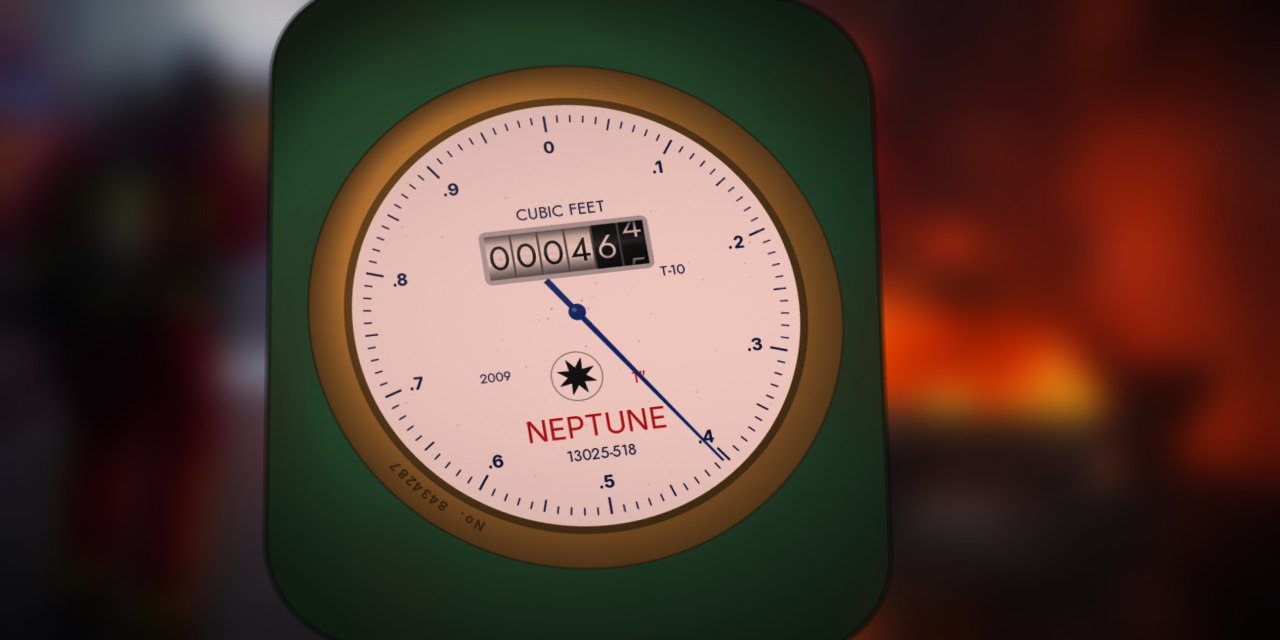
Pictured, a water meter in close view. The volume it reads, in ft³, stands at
464.40 ft³
